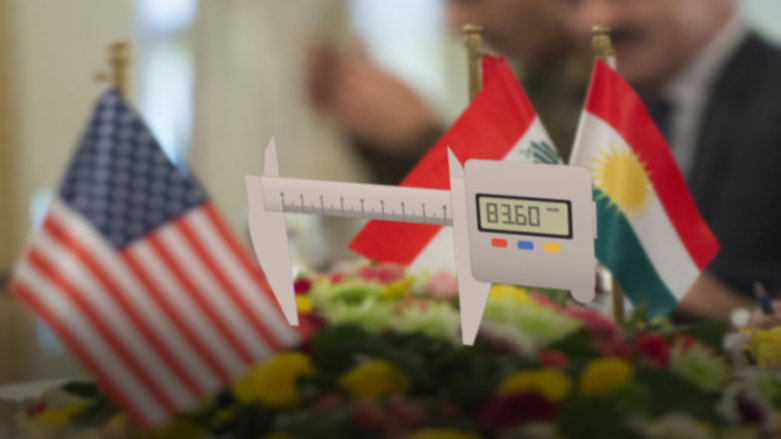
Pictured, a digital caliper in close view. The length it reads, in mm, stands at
83.60 mm
